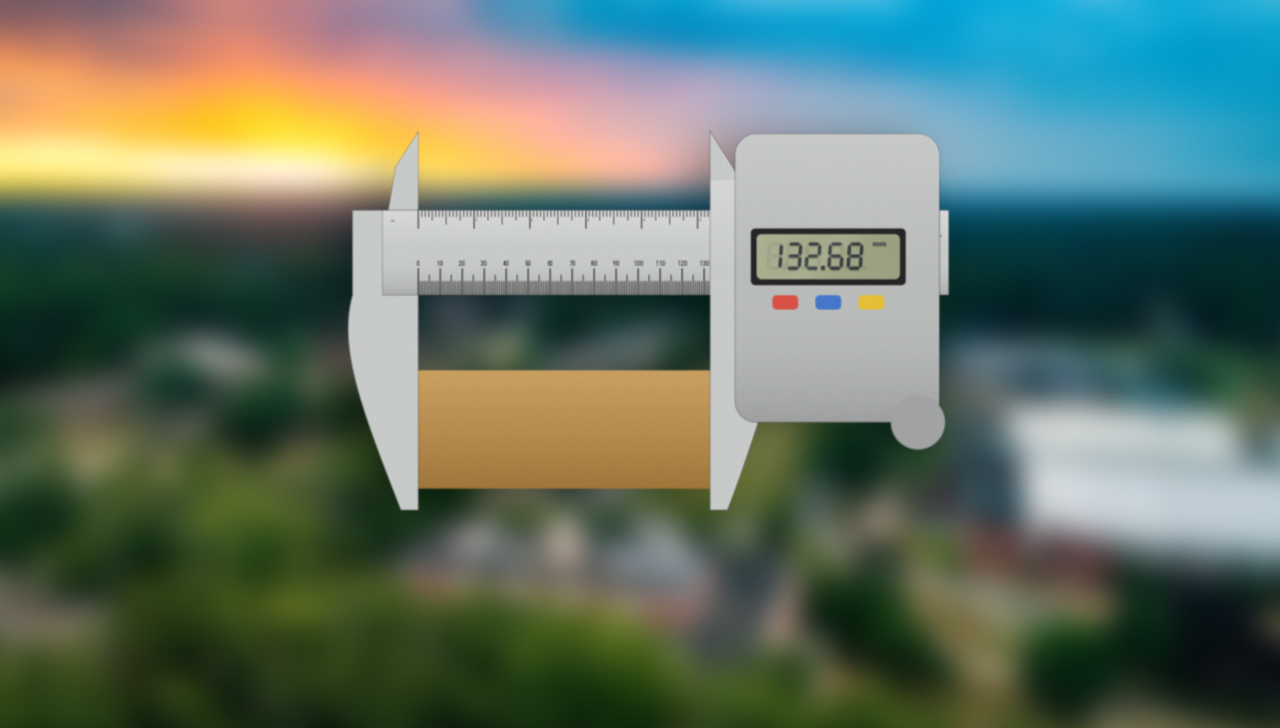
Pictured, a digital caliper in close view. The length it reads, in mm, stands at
132.68 mm
